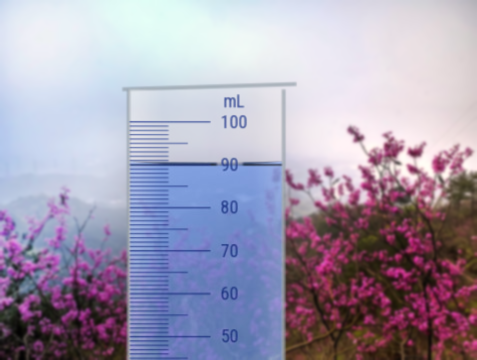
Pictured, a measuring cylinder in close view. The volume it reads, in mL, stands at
90 mL
